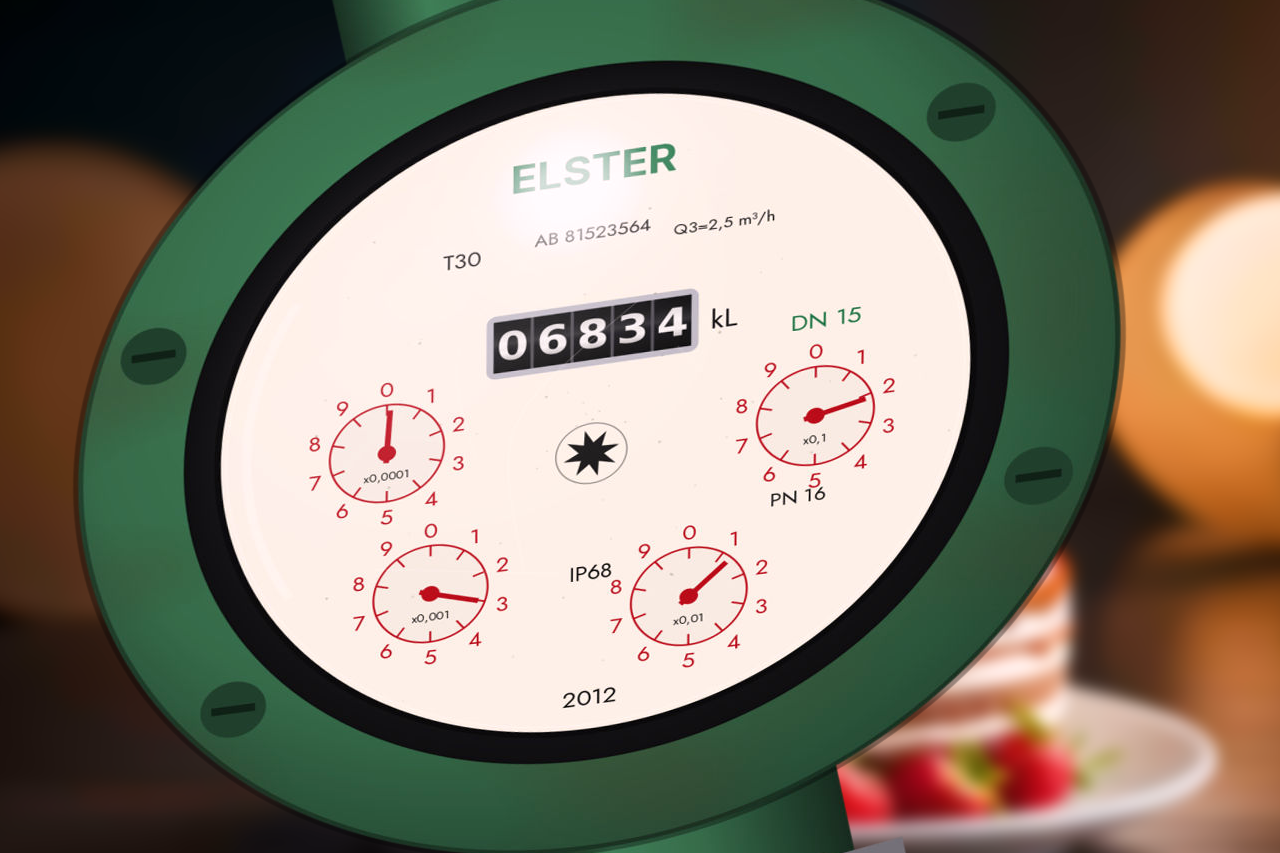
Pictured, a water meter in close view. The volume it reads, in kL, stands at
6834.2130 kL
